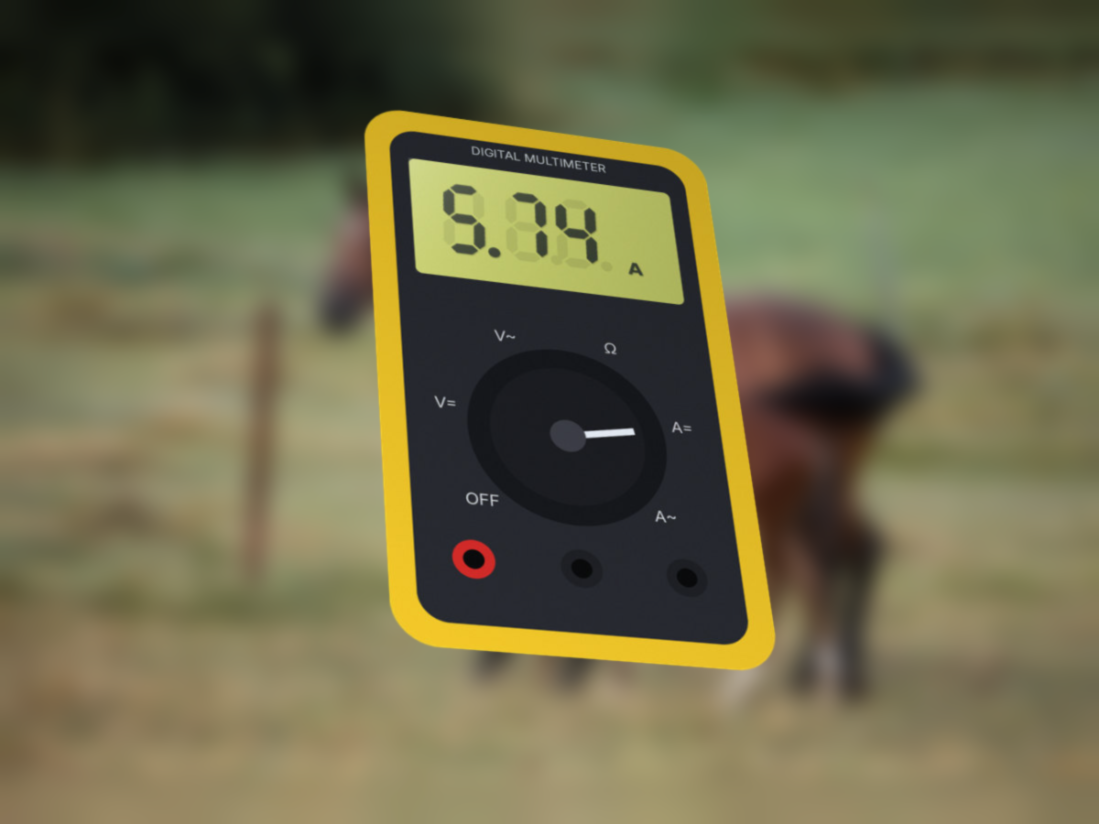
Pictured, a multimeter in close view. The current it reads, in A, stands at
5.74 A
